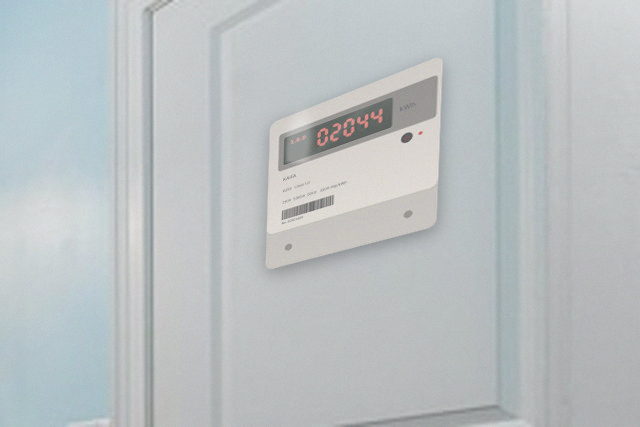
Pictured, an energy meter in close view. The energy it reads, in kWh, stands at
2044 kWh
